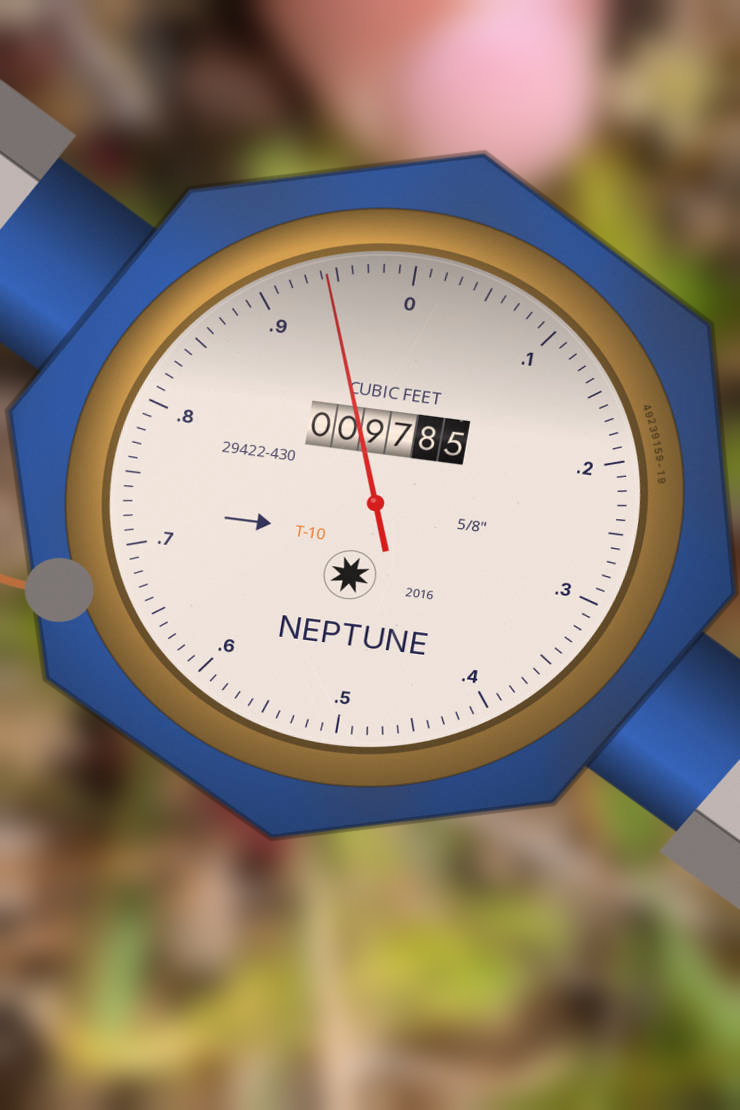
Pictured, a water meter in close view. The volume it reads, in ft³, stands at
9784.94 ft³
